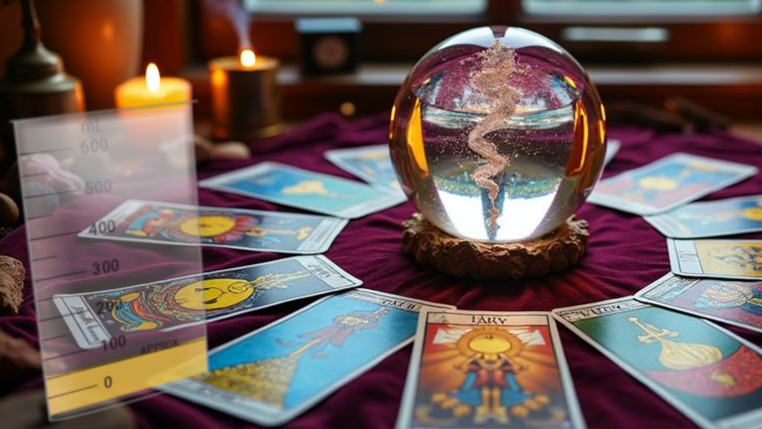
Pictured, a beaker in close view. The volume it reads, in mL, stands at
50 mL
